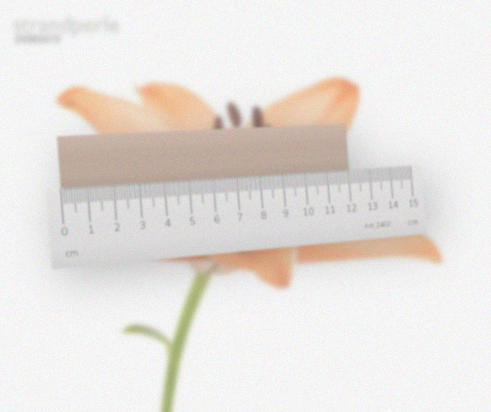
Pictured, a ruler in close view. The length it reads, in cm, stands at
12 cm
